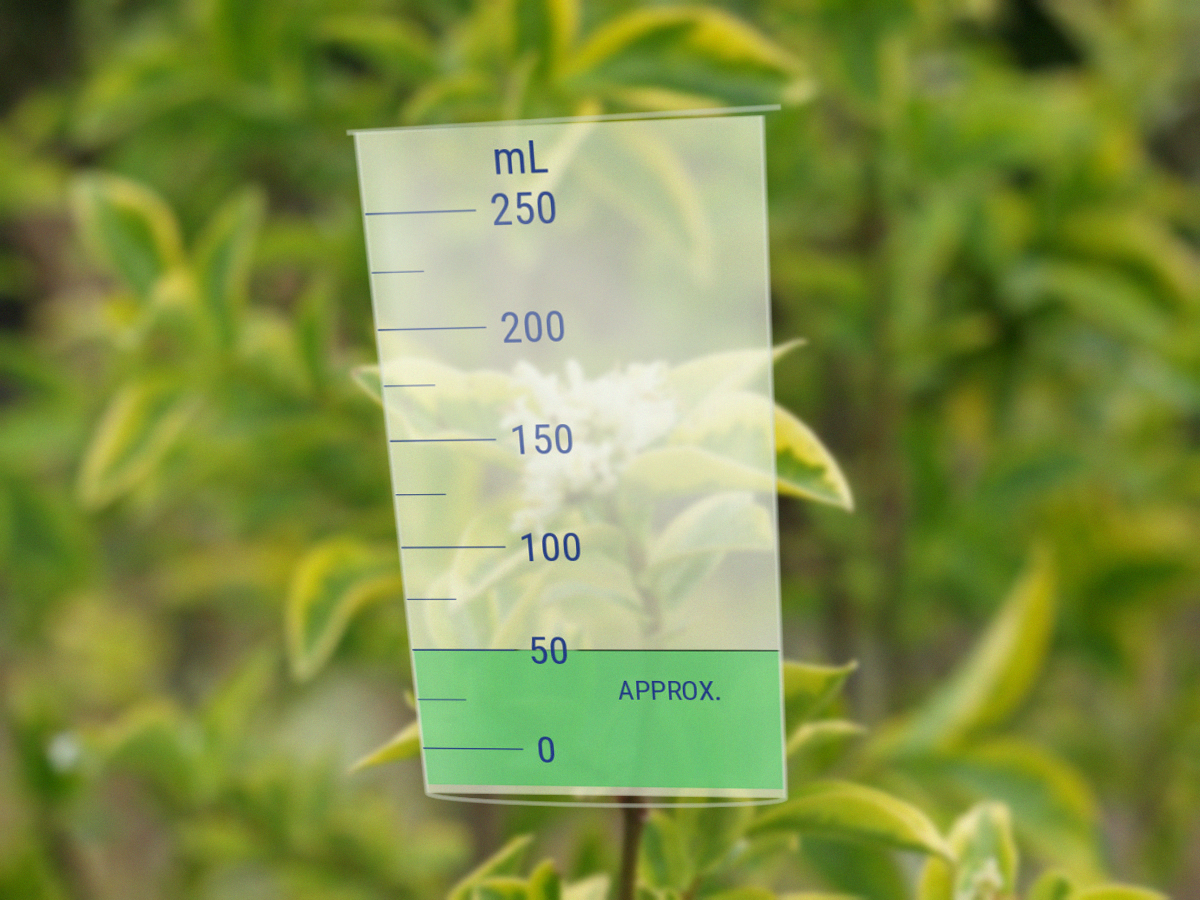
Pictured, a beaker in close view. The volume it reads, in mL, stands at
50 mL
